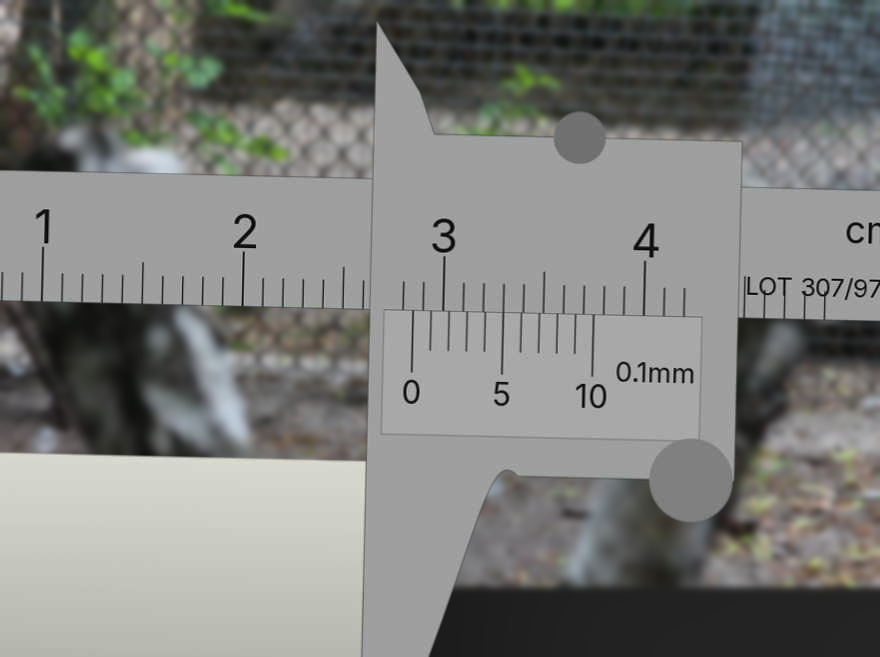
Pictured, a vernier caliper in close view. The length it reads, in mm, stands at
28.5 mm
